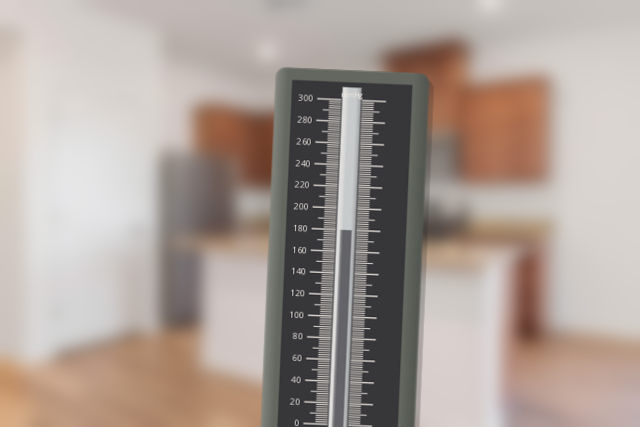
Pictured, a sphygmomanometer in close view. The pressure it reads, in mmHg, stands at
180 mmHg
